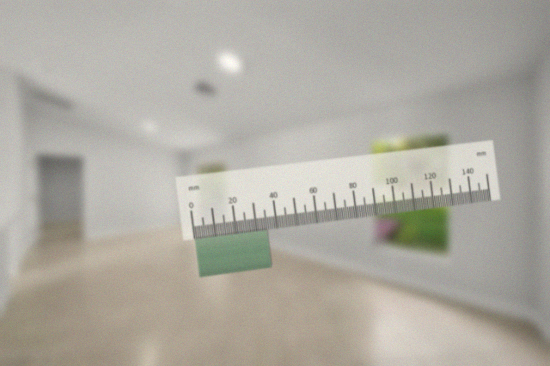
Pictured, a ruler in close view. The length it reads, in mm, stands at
35 mm
